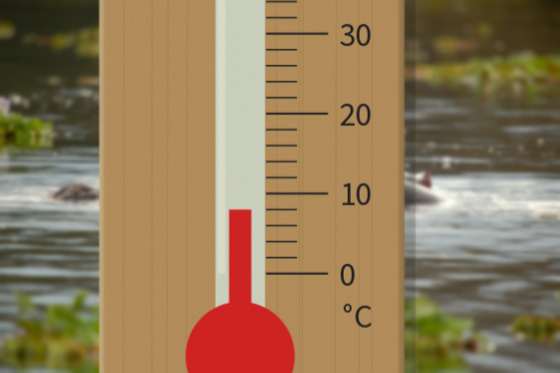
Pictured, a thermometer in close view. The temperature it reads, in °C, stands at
8 °C
